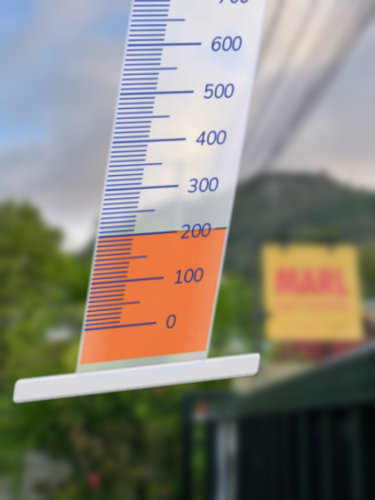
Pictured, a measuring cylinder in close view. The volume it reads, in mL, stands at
200 mL
